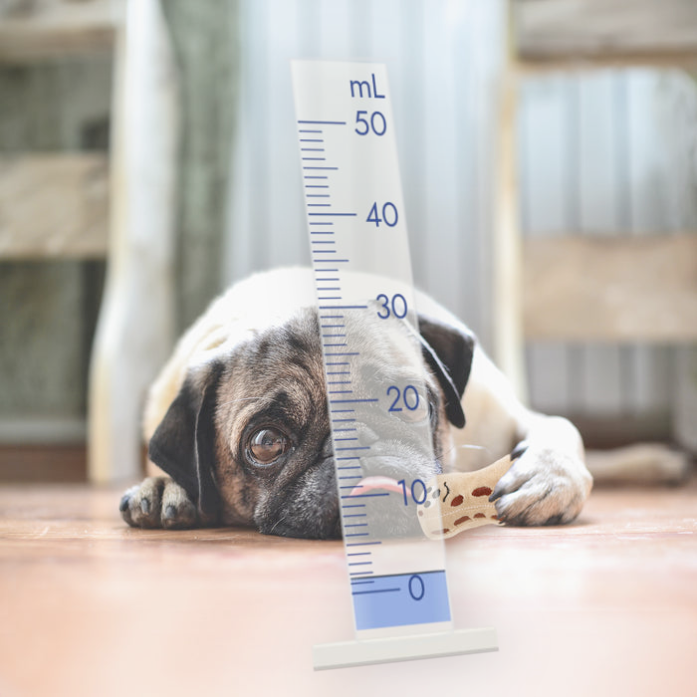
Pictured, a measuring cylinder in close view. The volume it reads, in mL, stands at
1.5 mL
